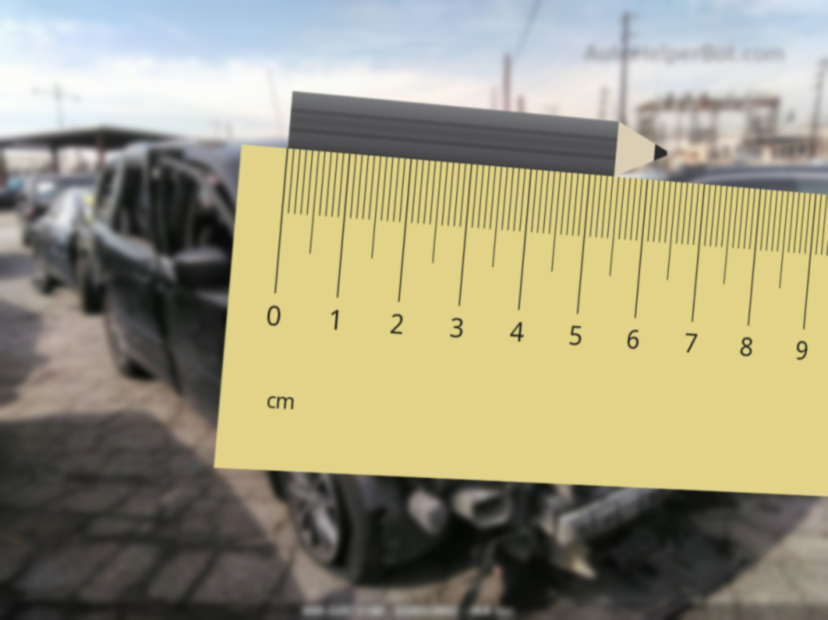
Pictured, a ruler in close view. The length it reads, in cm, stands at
6.3 cm
